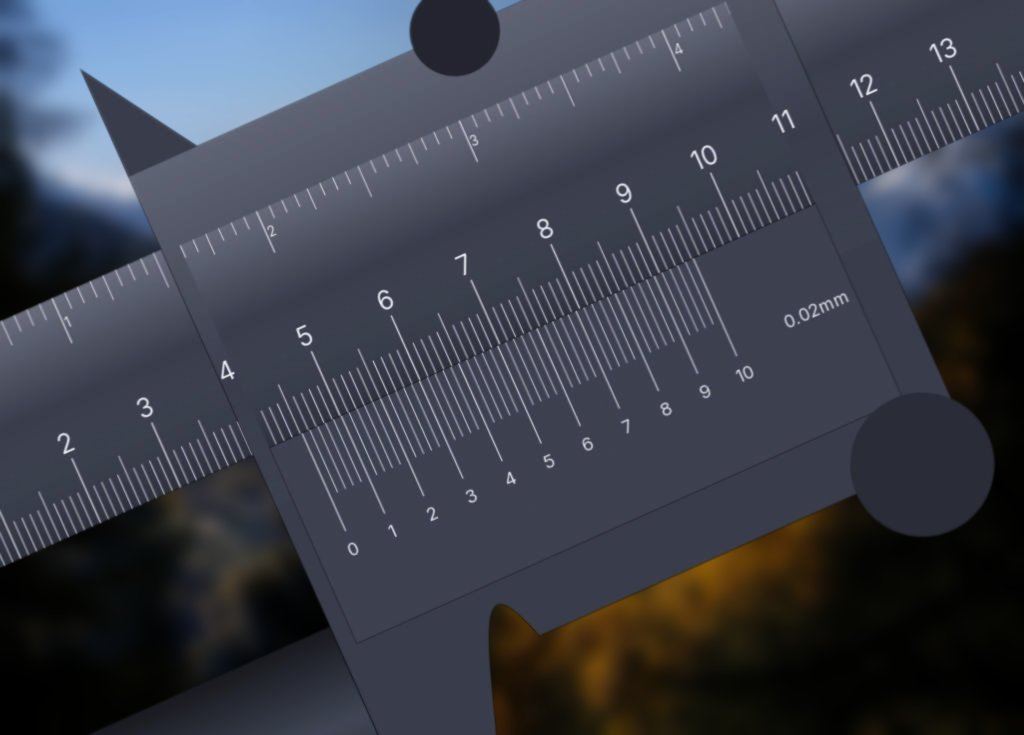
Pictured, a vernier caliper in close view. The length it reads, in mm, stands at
45.2 mm
